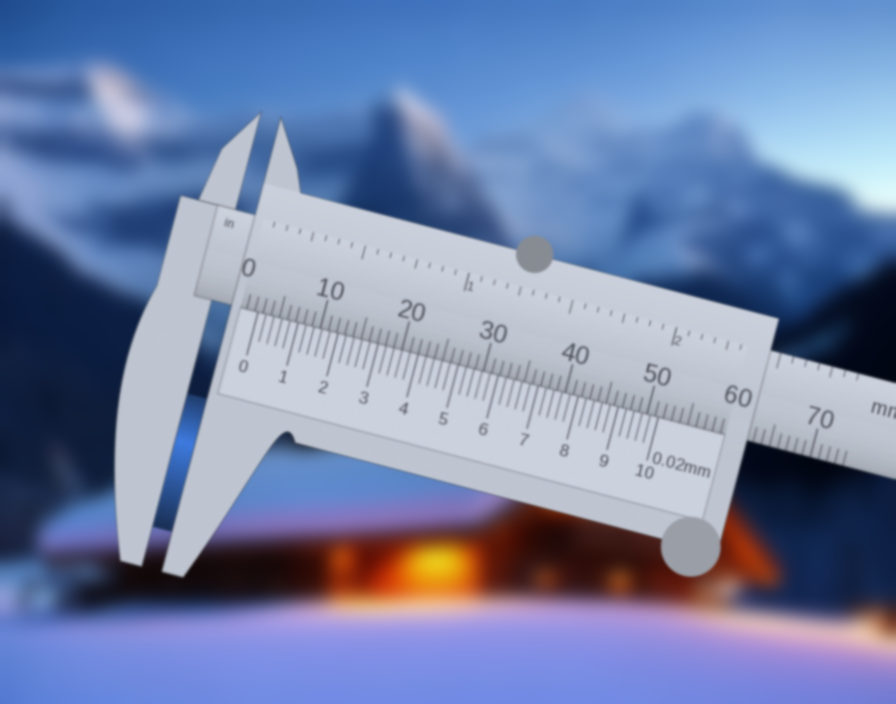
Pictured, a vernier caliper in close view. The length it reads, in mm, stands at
2.4 mm
